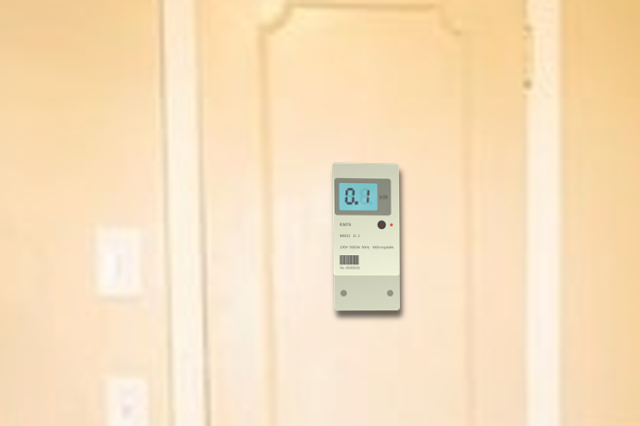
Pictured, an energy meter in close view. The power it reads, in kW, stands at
0.1 kW
